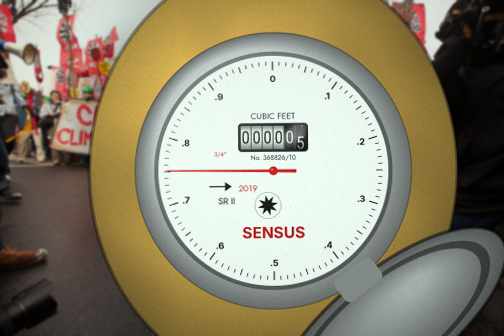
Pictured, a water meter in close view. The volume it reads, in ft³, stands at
4.75 ft³
